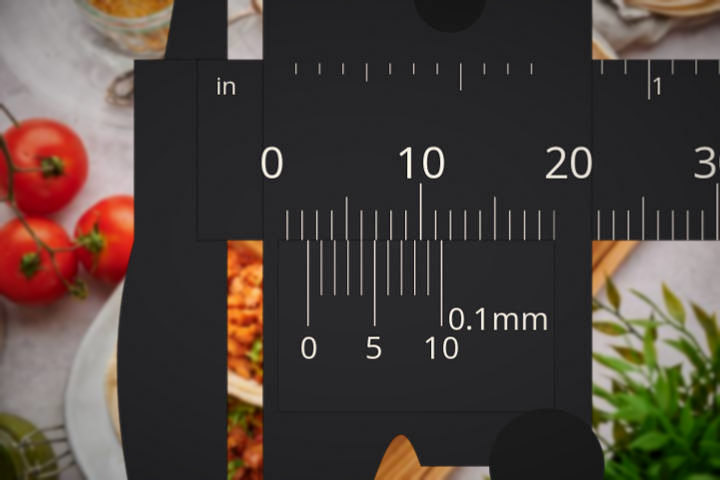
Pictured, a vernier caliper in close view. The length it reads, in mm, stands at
2.4 mm
